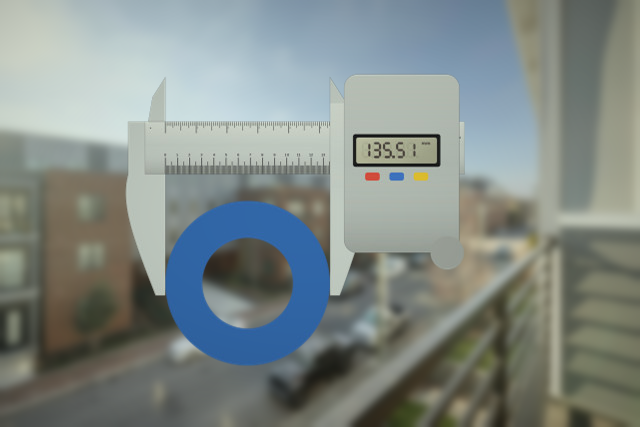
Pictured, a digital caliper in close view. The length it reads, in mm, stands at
135.51 mm
